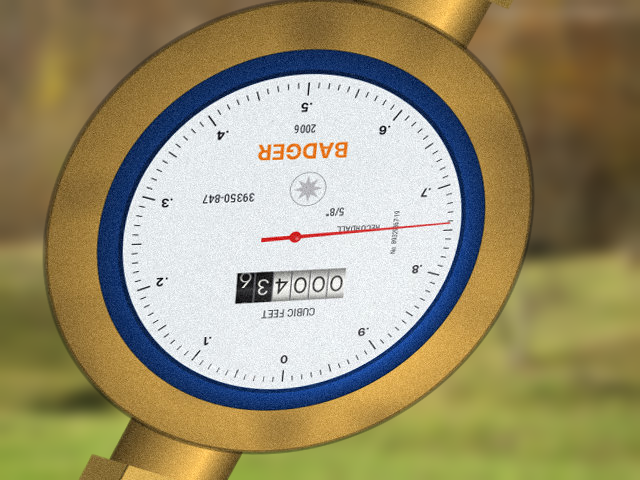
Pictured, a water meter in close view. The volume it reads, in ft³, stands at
435.74 ft³
